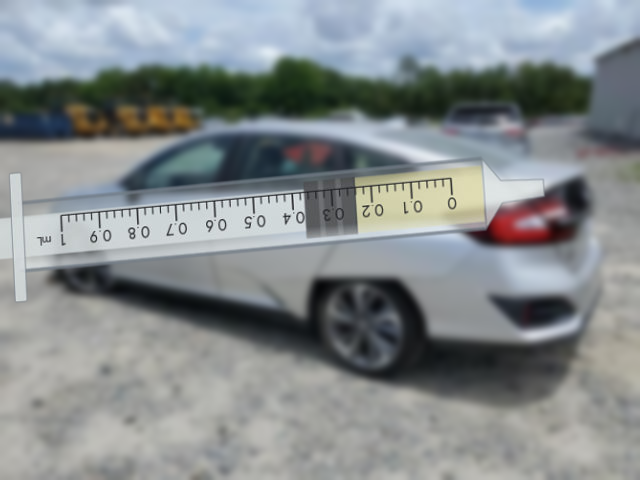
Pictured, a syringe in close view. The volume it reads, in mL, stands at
0.24 mL
